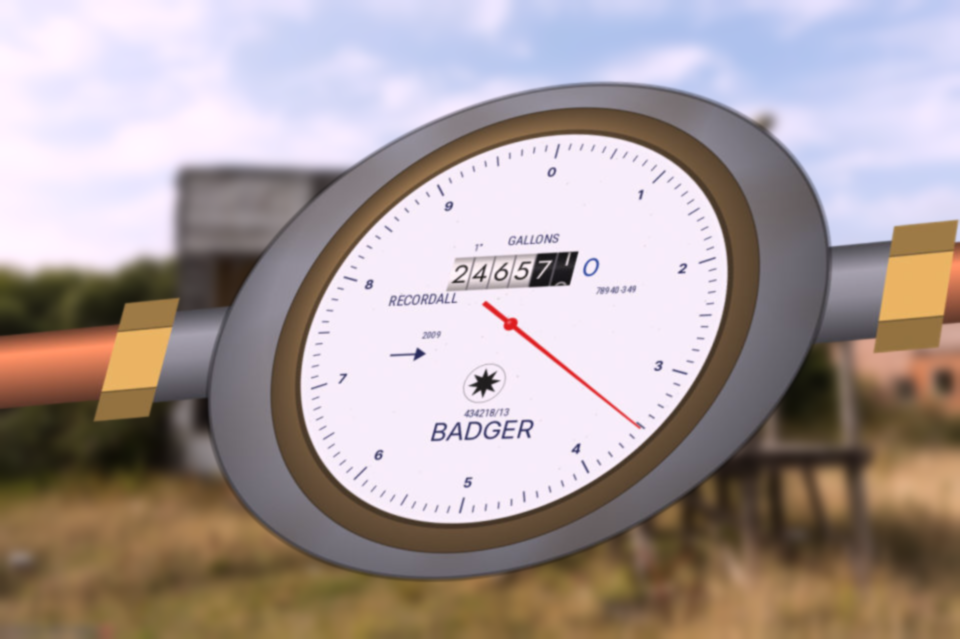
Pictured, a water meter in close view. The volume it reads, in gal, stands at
2465713.5 gal
